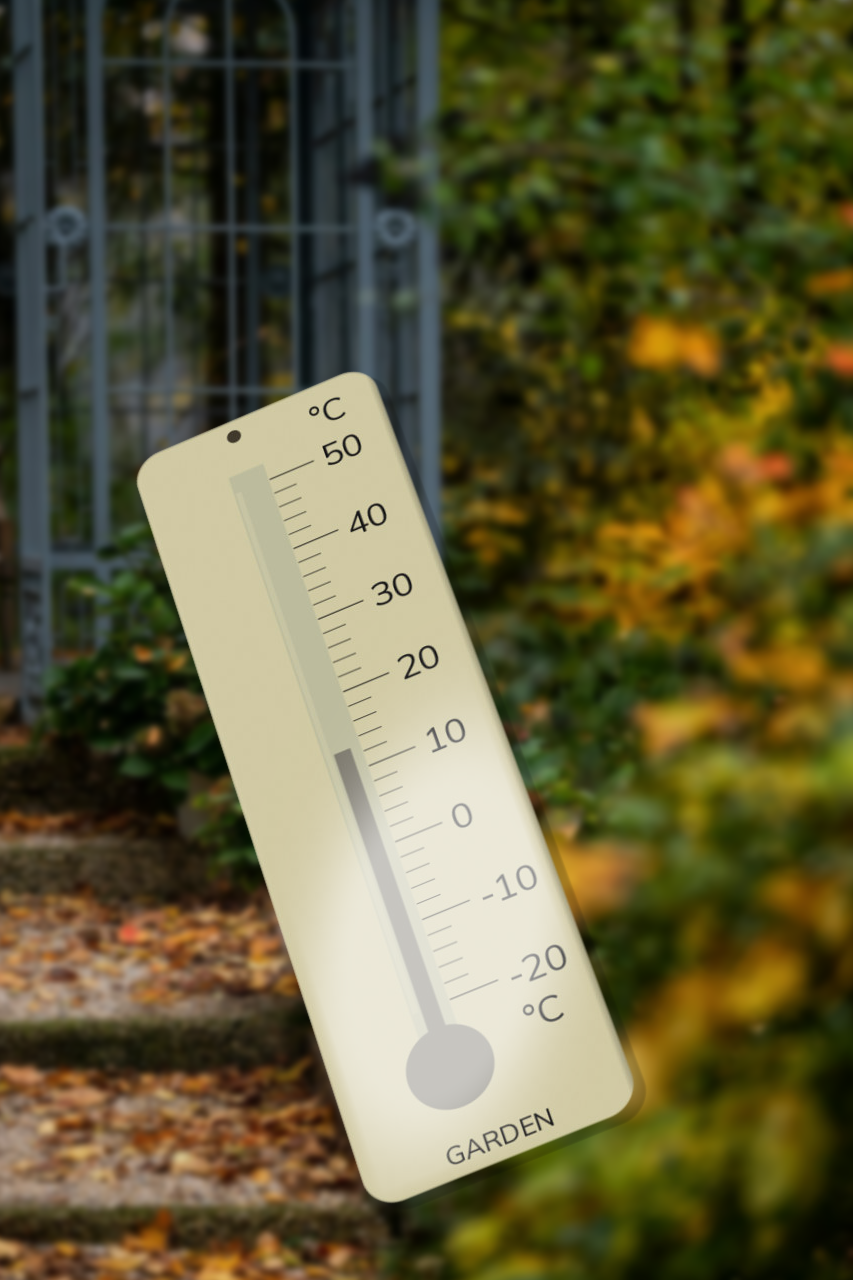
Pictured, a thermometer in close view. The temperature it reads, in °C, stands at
13 °C
